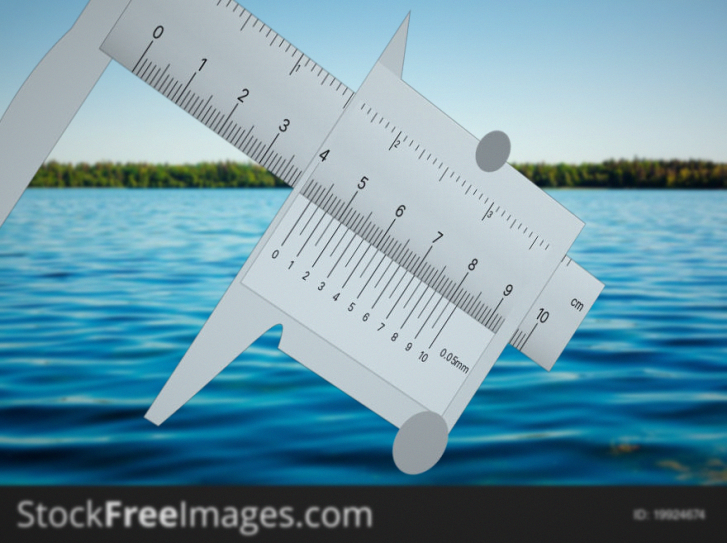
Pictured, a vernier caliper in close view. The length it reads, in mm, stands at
43.0 mm
